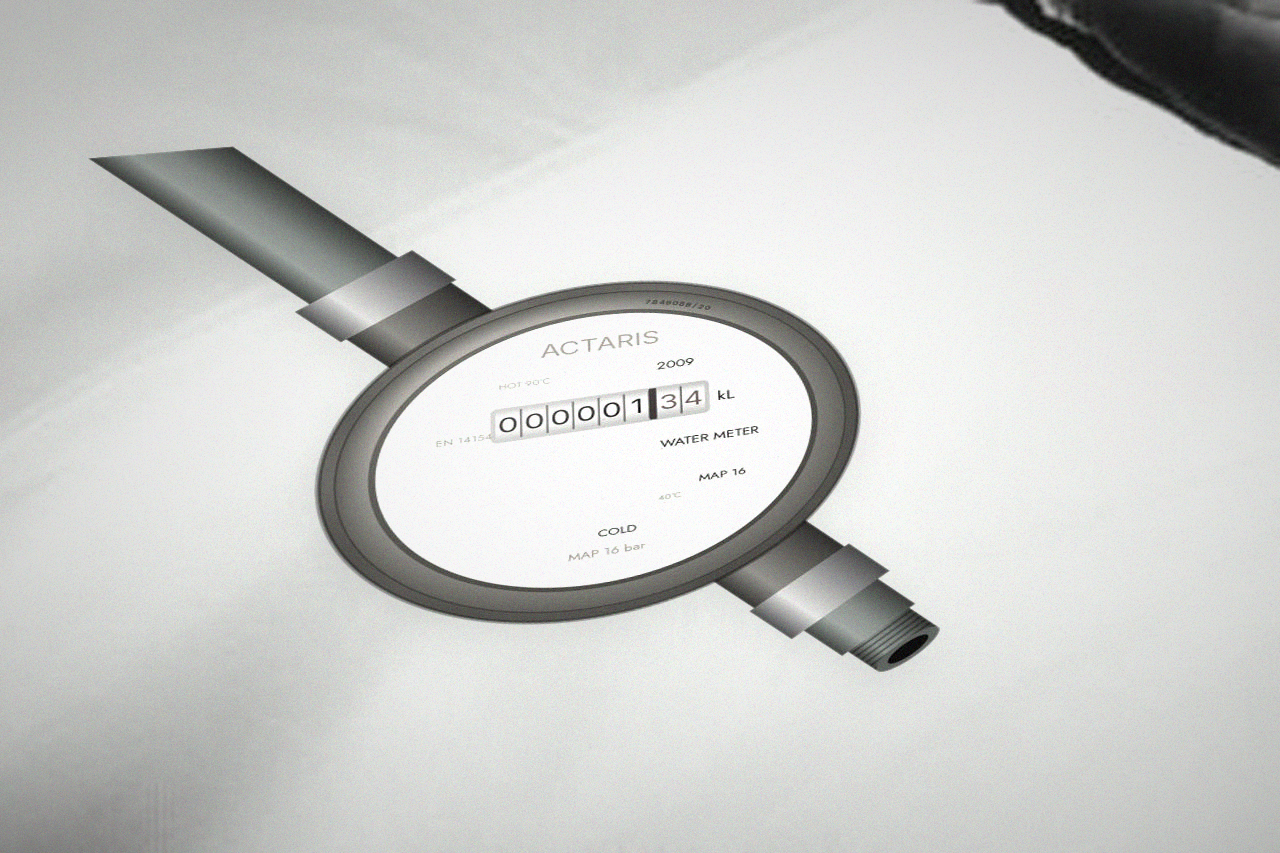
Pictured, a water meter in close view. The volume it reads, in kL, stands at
1.34 kL
